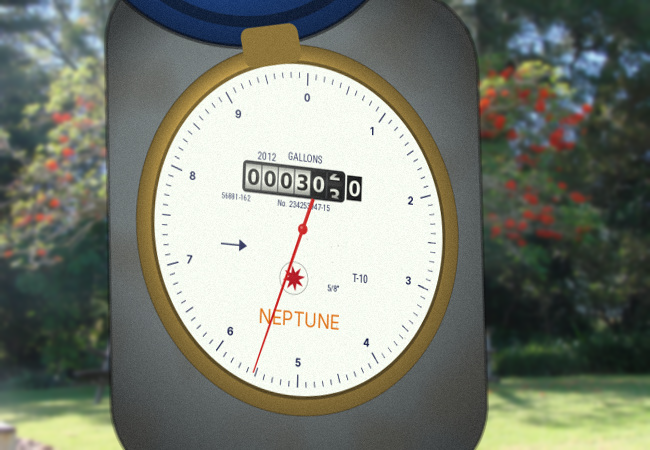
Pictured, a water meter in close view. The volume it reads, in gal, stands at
3025.5 gal
